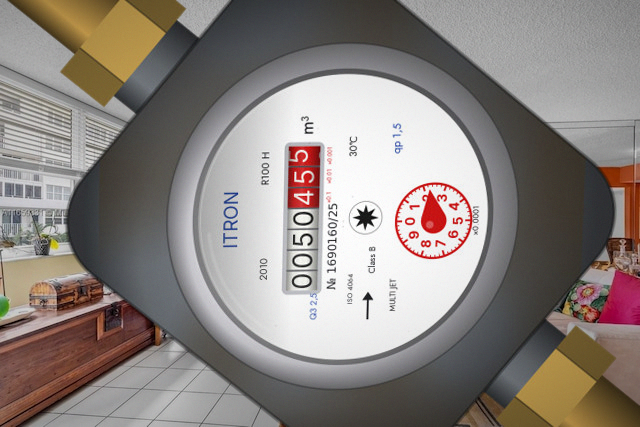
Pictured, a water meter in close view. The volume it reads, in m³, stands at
50.4552 m³
